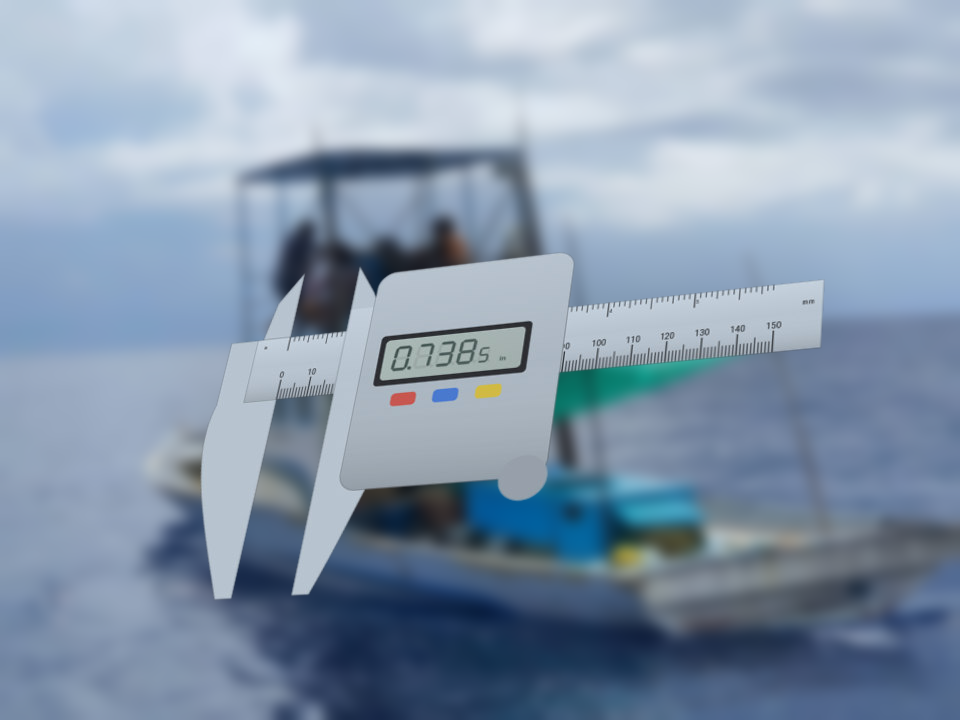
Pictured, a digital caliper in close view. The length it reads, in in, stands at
0.7385 in
